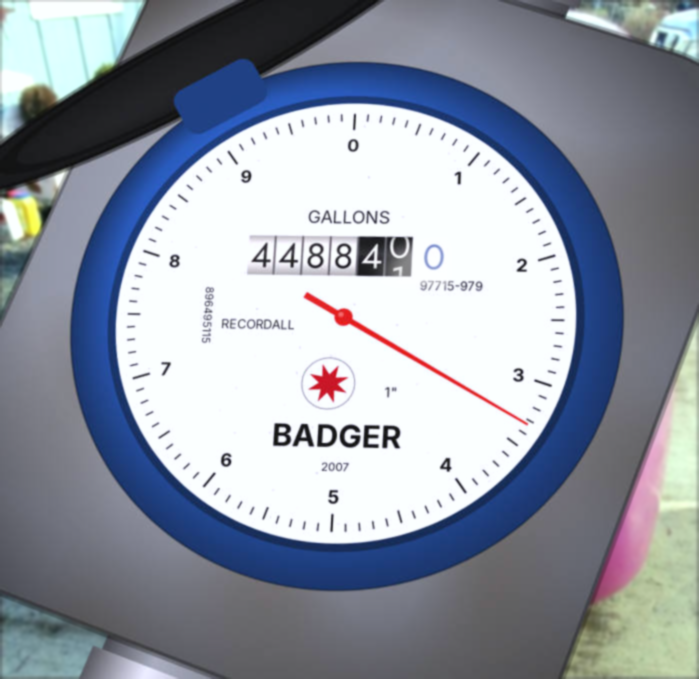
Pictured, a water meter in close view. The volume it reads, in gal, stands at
4488403.3 gal
